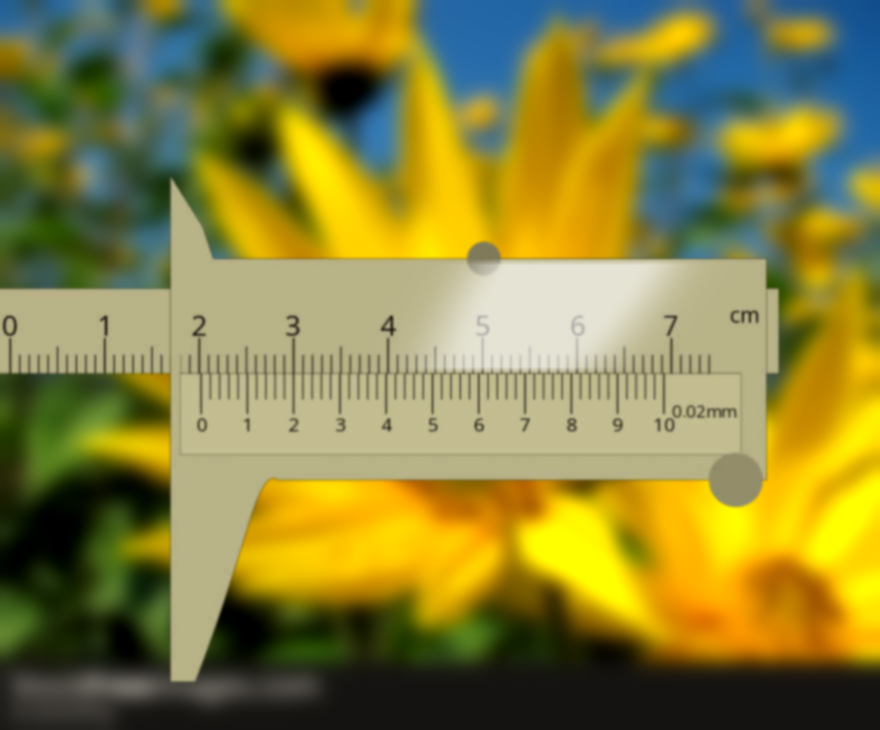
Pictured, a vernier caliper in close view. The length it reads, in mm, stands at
20.2 mm
